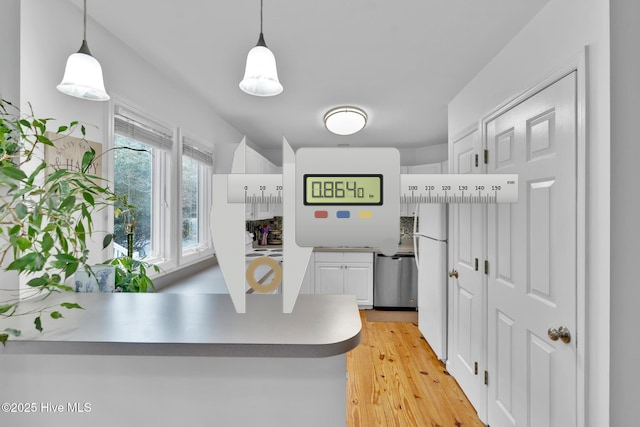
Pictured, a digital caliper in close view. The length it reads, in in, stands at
0.8640 in
